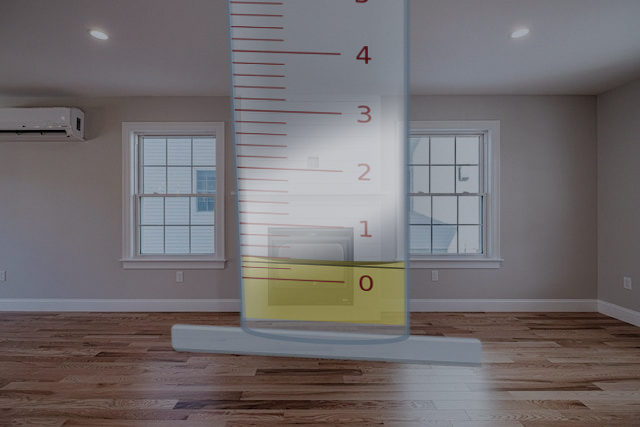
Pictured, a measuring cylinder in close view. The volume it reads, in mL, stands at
0.3 mL
